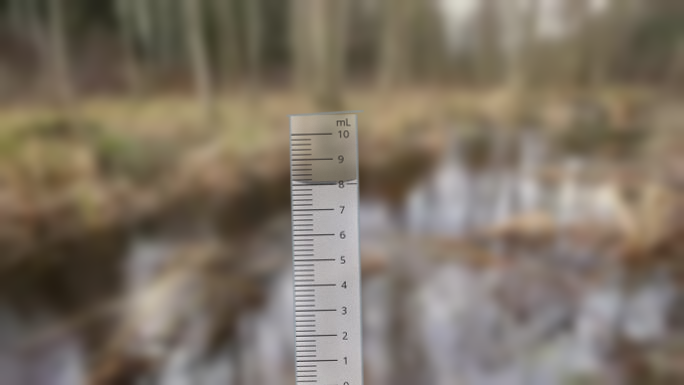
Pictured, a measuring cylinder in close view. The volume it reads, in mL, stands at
8 mL
